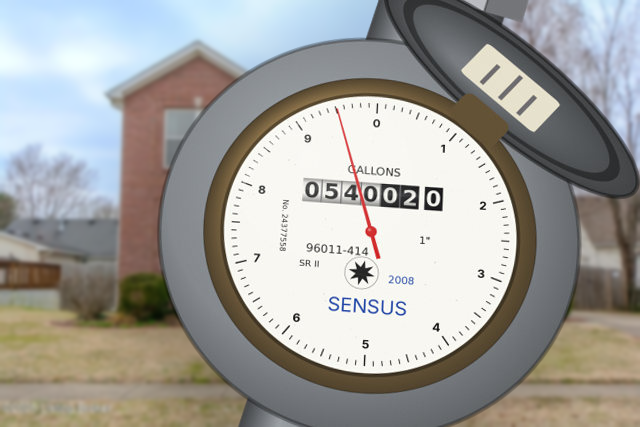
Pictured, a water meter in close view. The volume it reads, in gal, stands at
540019.5 gal
